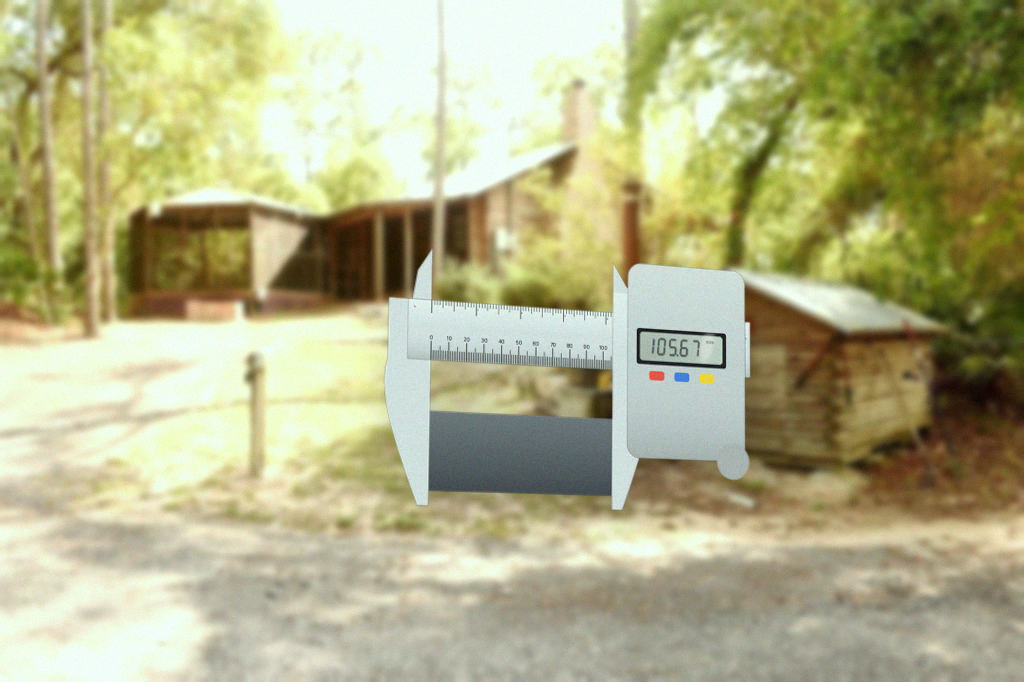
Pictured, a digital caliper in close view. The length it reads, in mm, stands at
105.67 mm
